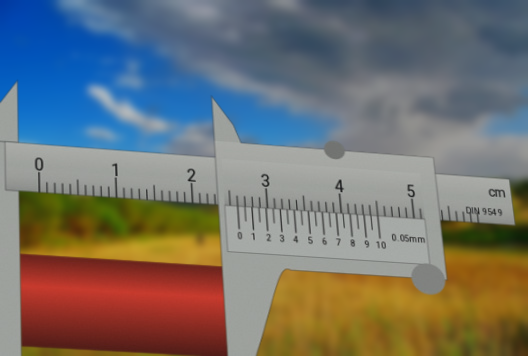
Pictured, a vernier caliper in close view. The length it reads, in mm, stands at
26.0 mm
